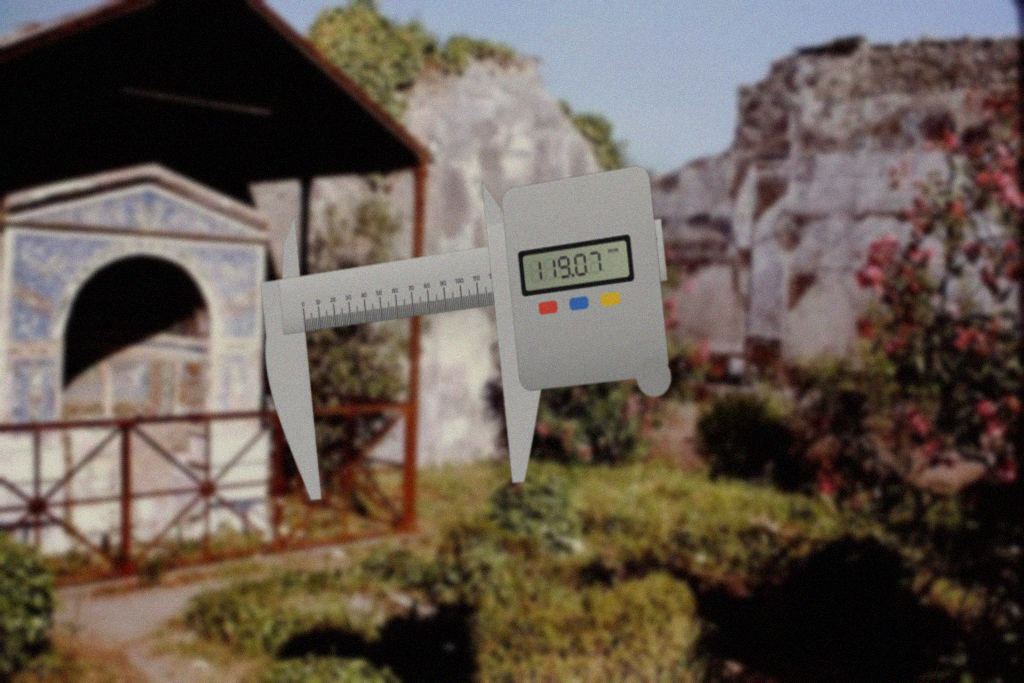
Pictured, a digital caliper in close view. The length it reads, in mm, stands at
119.07 mm
